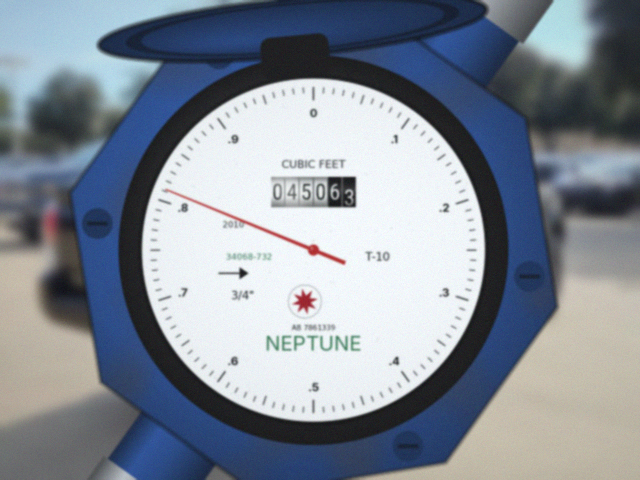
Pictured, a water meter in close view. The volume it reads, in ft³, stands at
45062.81 ft³
